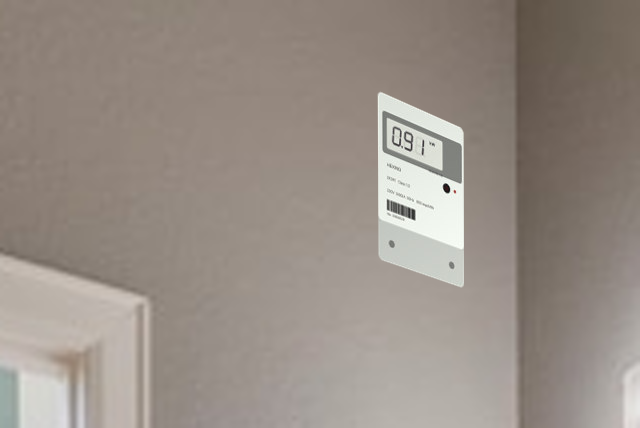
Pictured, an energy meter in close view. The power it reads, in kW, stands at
0.91 kW
